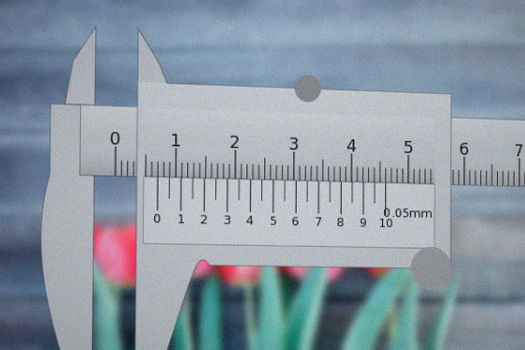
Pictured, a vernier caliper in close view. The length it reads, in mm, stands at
7.0 mm
